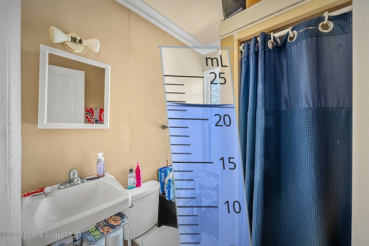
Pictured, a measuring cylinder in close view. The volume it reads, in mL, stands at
21.5 mL
